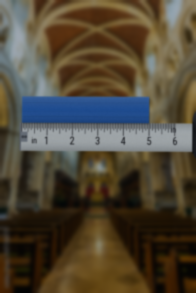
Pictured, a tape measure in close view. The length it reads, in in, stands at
5 in
